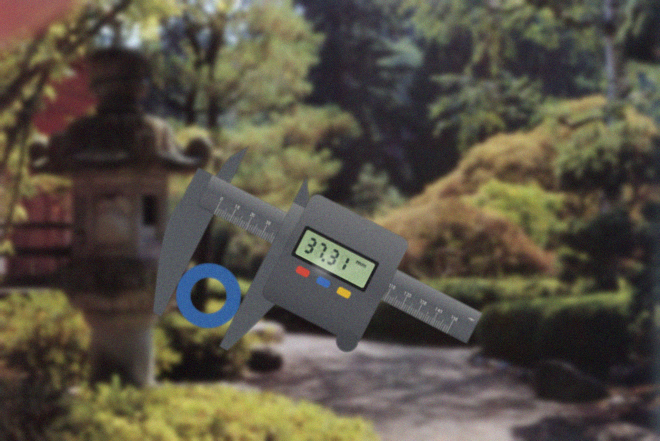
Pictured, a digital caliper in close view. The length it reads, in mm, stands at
37.31 mm
